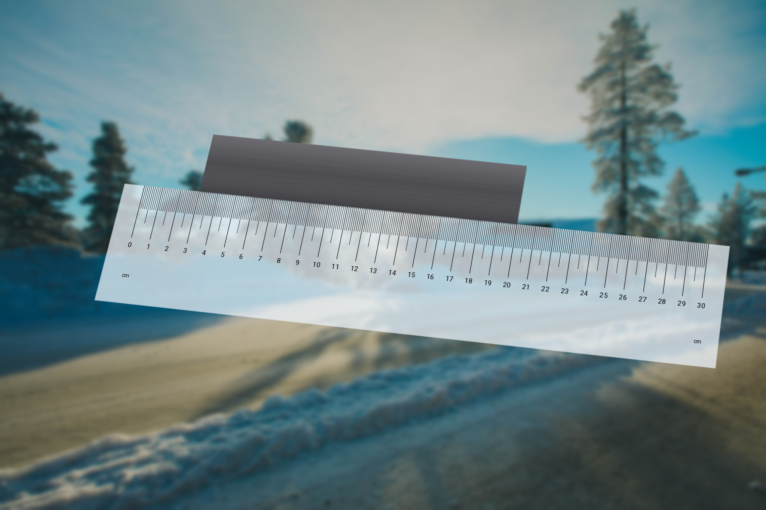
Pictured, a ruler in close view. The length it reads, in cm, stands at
17 cm
